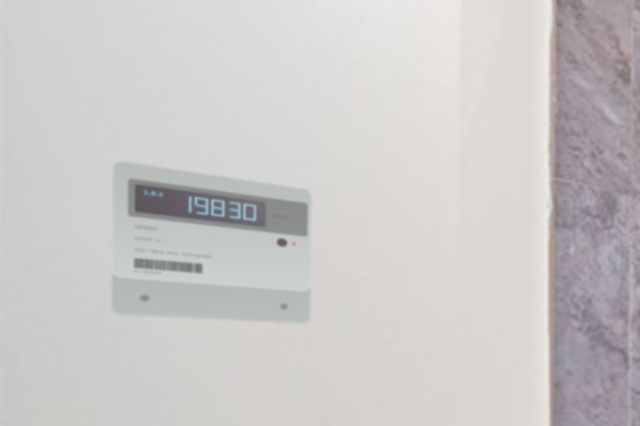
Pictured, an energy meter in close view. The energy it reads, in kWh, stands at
19830 kWh
